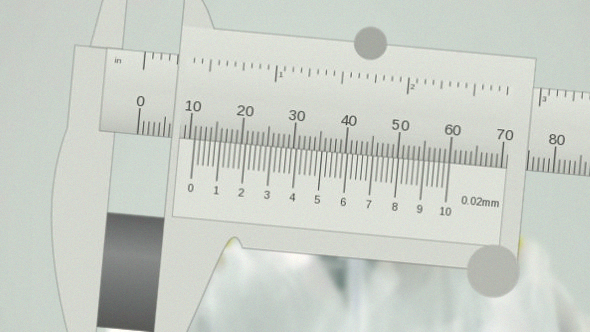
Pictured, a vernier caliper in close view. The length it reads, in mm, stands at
11.0 mm
